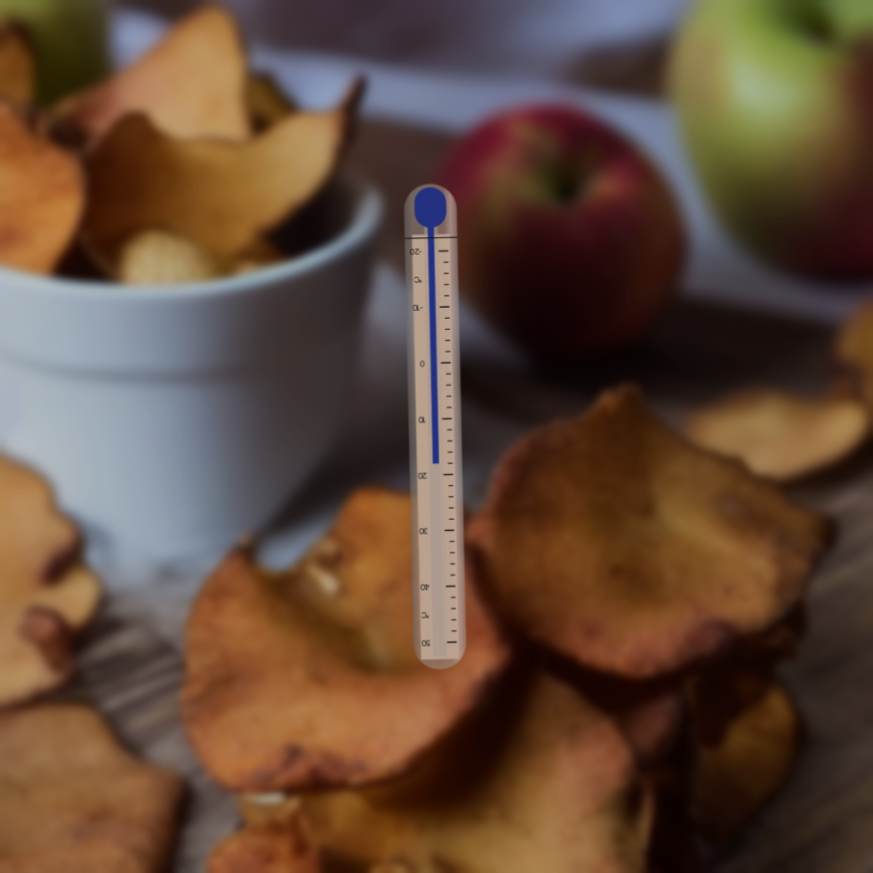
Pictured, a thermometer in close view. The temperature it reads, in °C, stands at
18 °C
